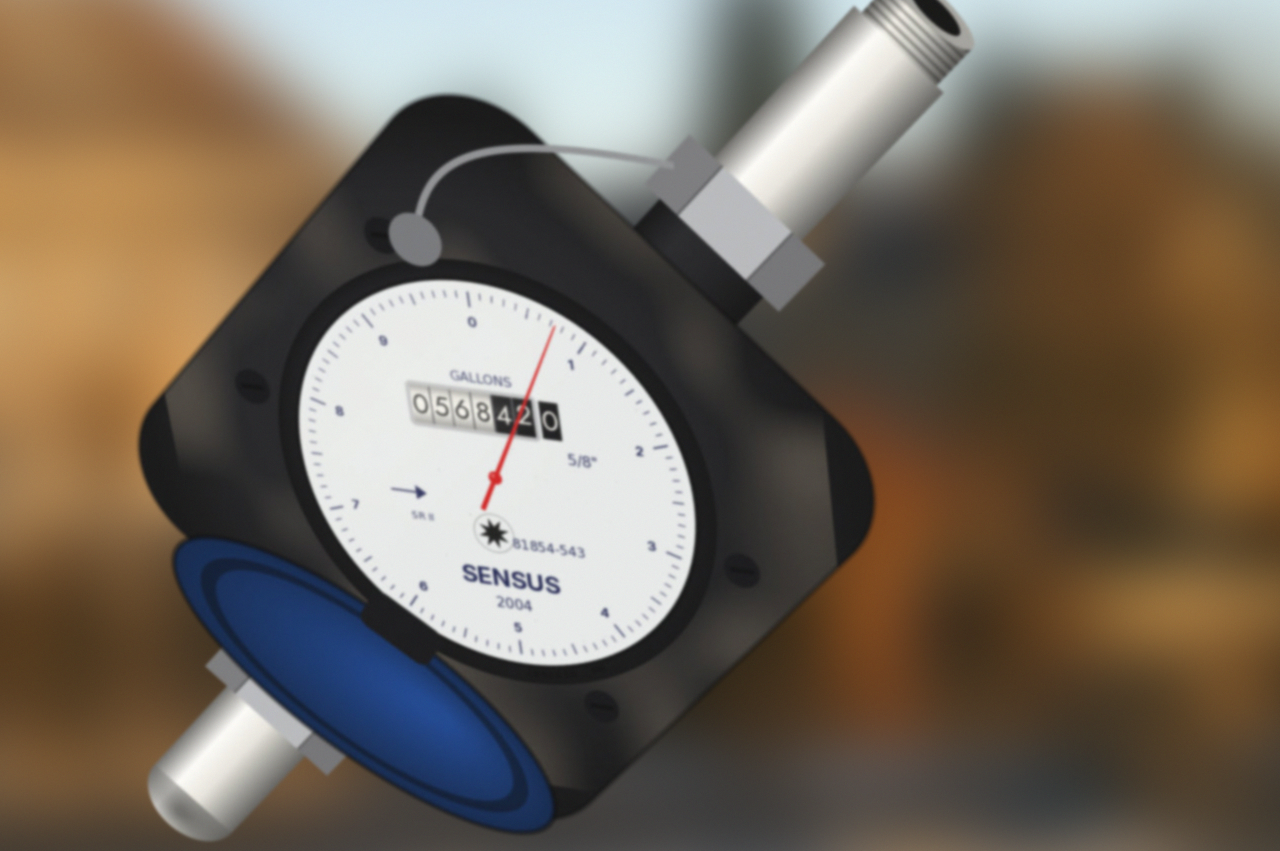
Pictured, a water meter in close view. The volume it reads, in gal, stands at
568420.7 gal
